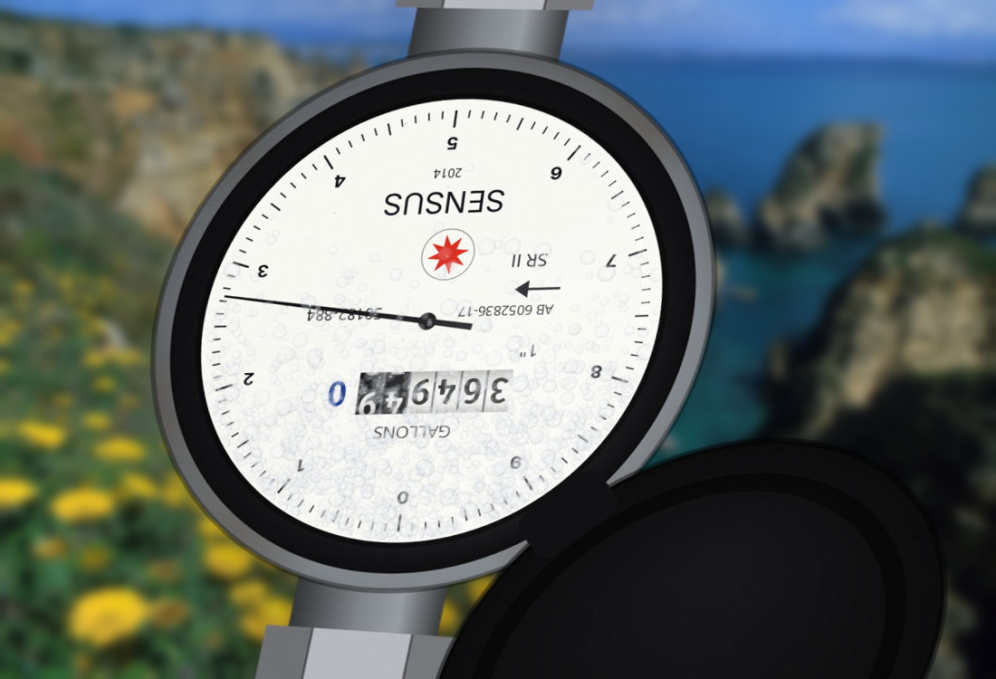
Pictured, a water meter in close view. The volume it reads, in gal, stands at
3649492.7 gal
